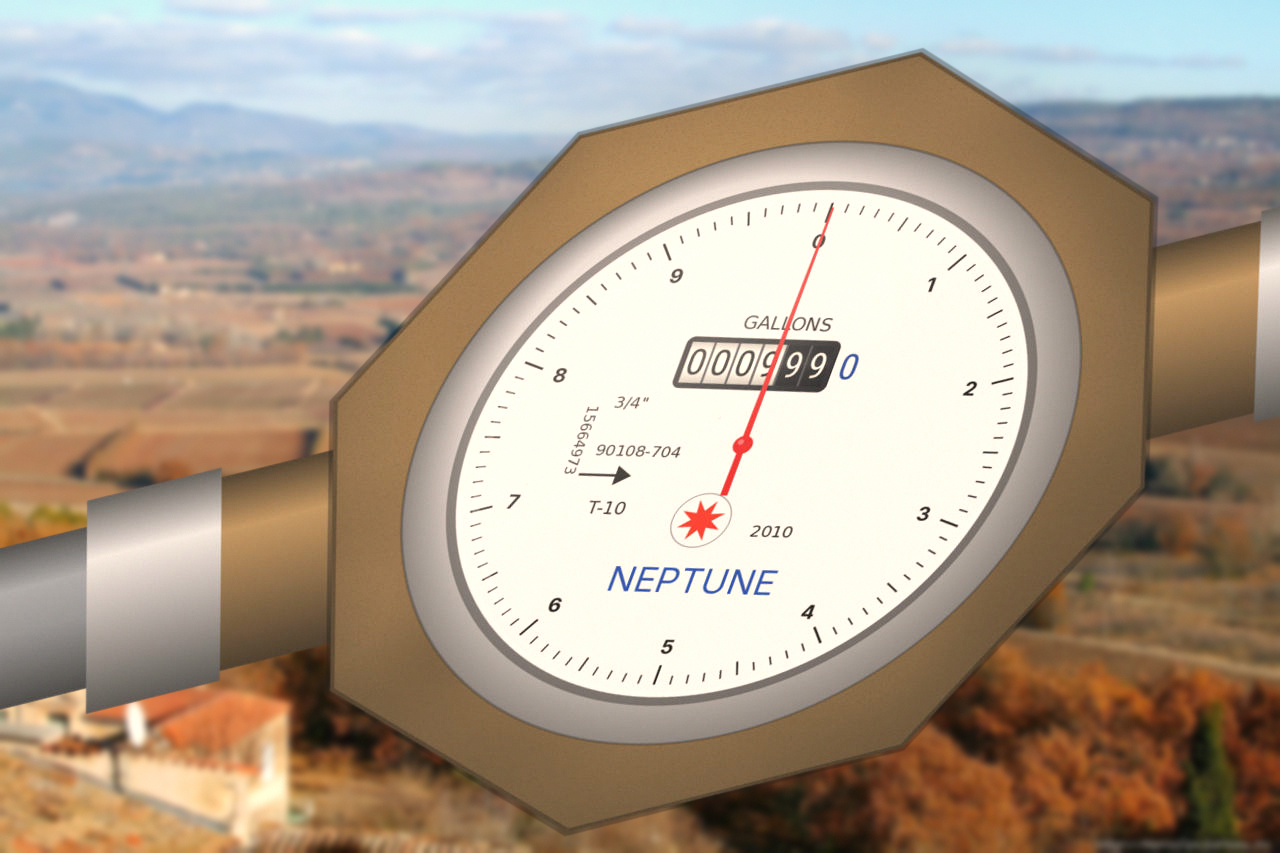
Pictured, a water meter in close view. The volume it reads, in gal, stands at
9990.0 gal
